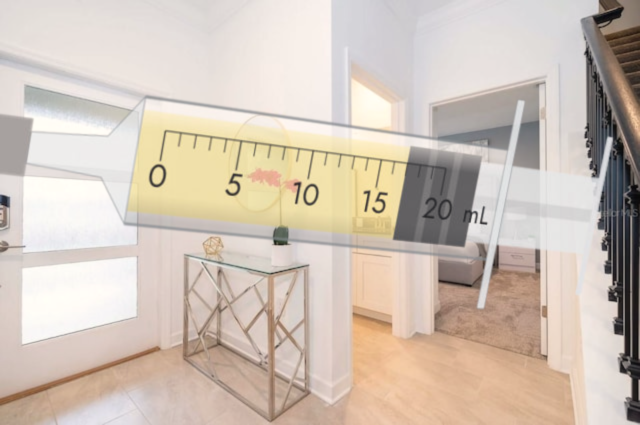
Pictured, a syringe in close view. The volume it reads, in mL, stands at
17 mL
